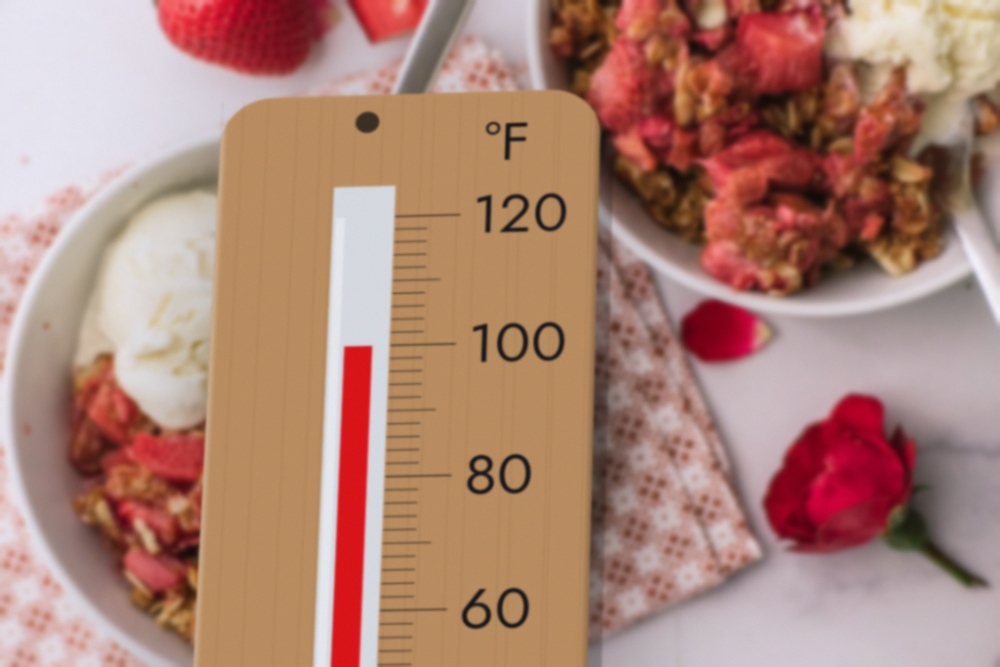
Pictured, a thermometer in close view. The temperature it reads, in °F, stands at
100 °F
